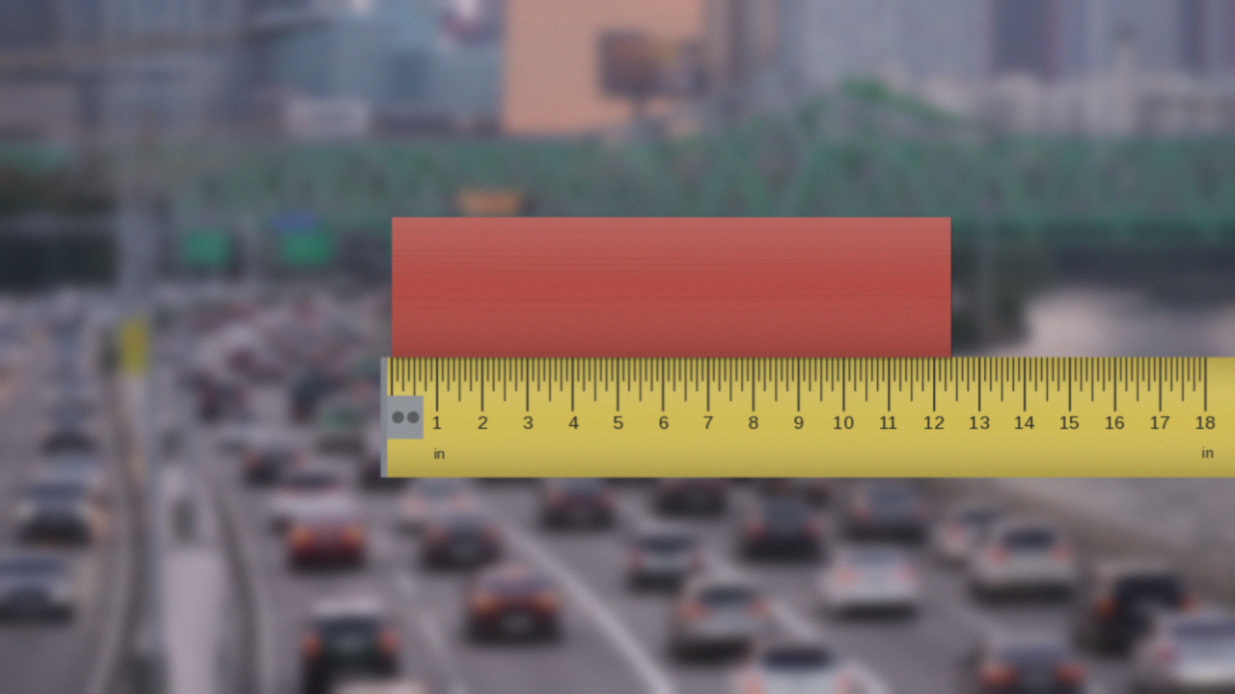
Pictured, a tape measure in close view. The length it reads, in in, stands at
12.375 in
